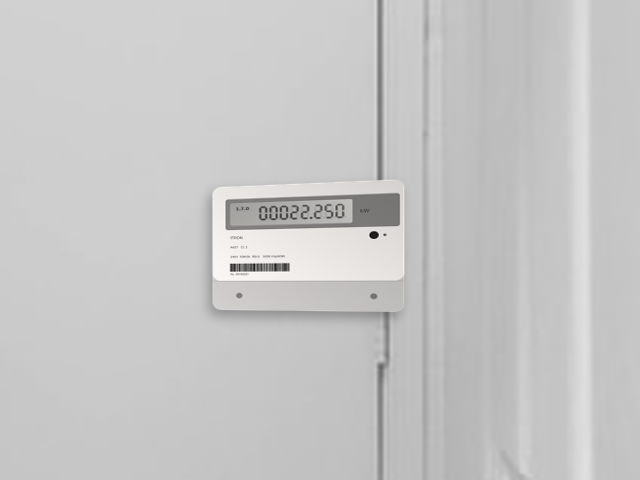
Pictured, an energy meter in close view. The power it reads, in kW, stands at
22.250 kW
